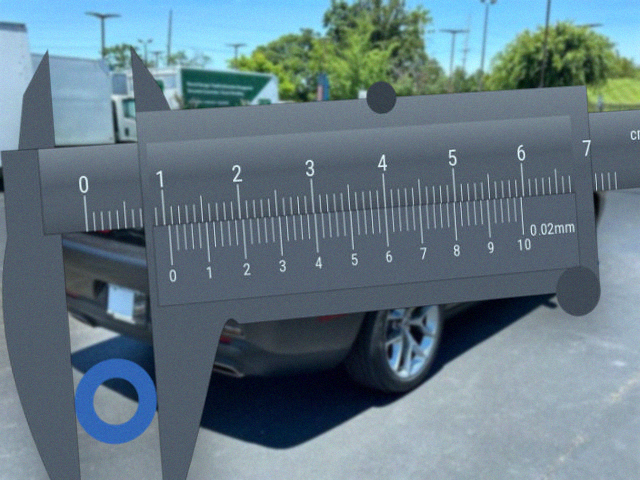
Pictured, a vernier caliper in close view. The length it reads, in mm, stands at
10.6 mm
